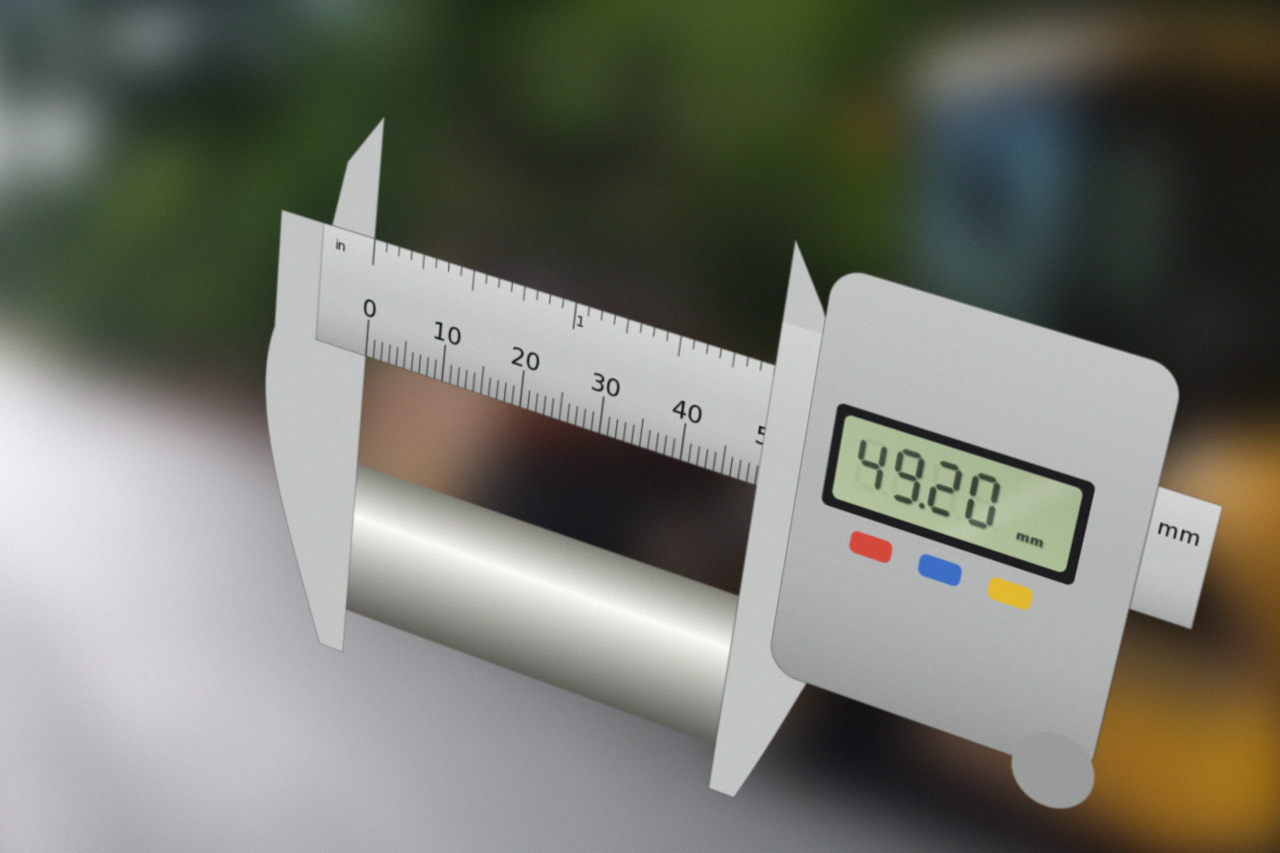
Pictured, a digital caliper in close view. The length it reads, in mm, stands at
49.20 mm
